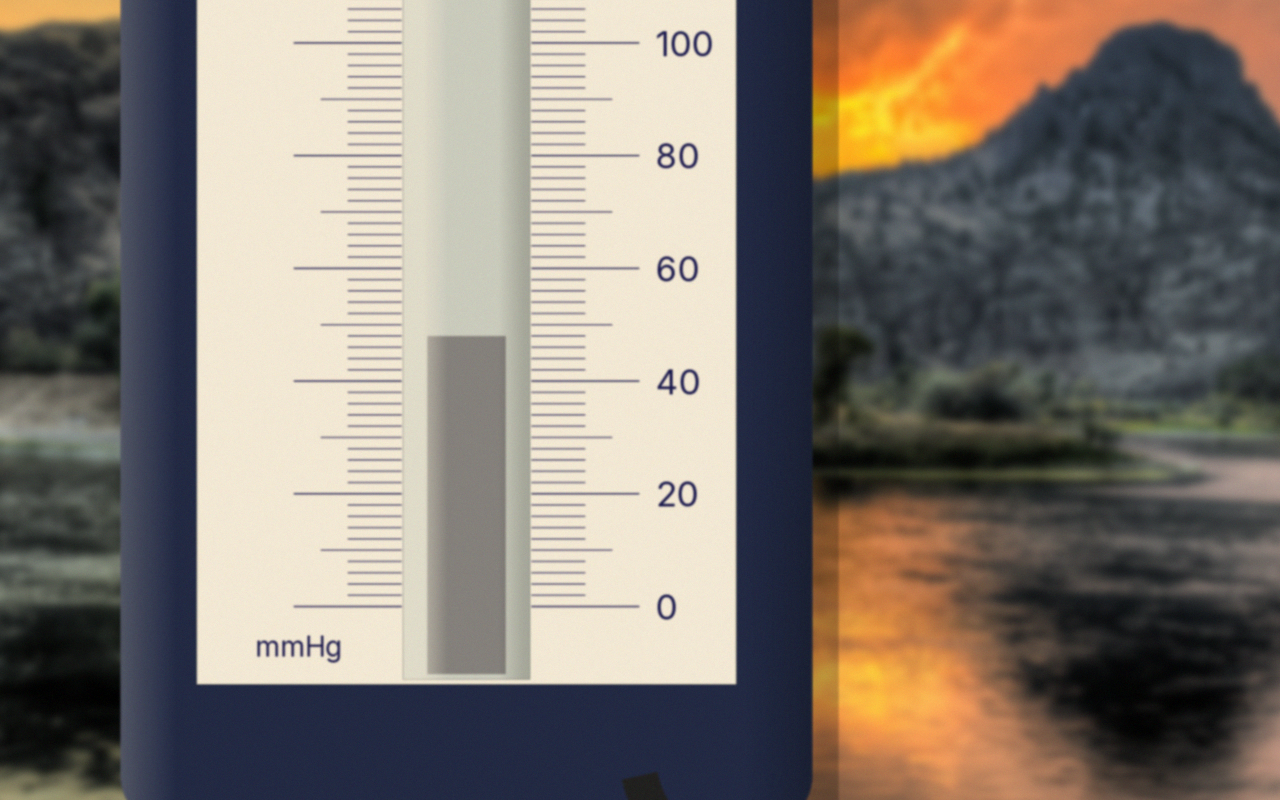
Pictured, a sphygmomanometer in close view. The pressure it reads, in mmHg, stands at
48 mmHg
